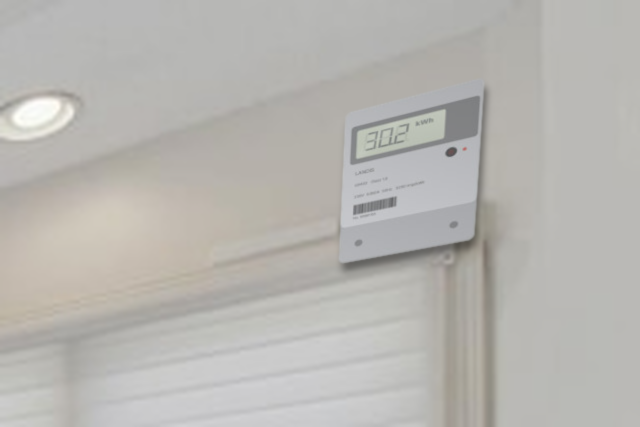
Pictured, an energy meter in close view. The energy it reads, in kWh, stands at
30.2 kWh
